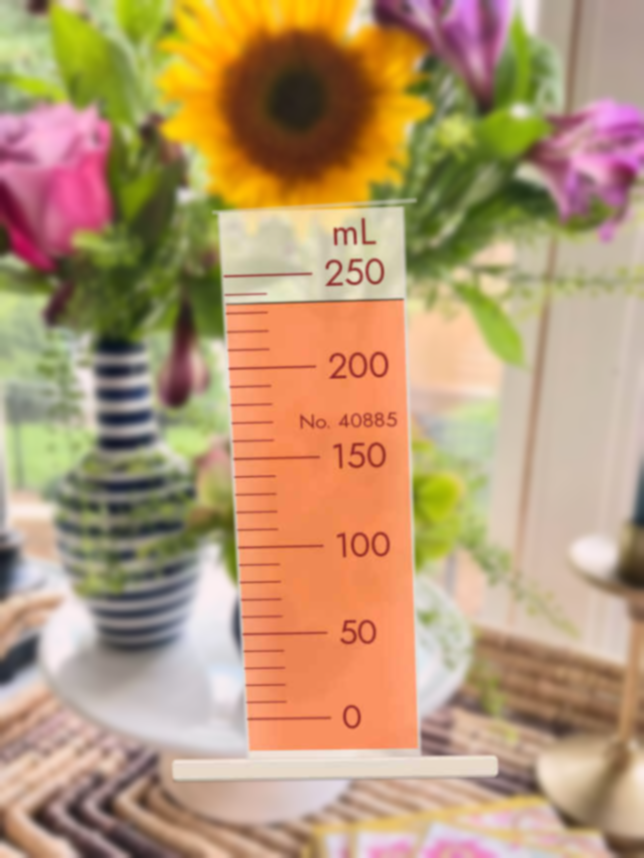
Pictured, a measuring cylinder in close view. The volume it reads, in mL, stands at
235 mL
